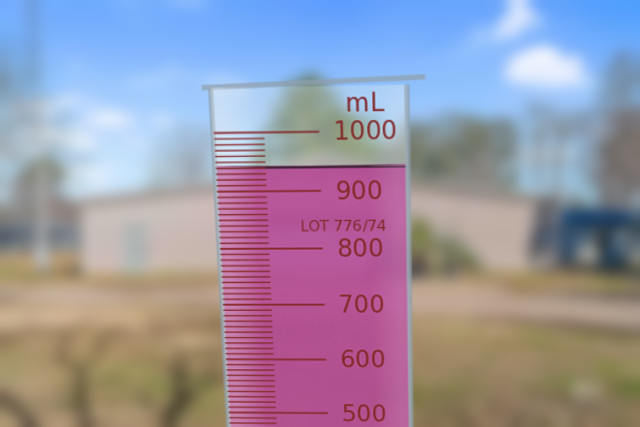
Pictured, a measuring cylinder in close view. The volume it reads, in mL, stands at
940 mL
